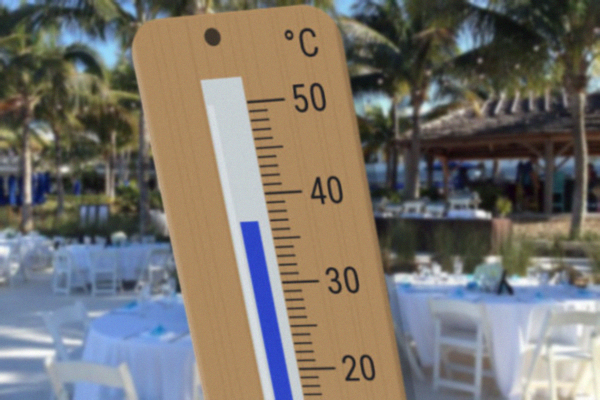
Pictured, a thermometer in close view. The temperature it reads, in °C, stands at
37 °C
